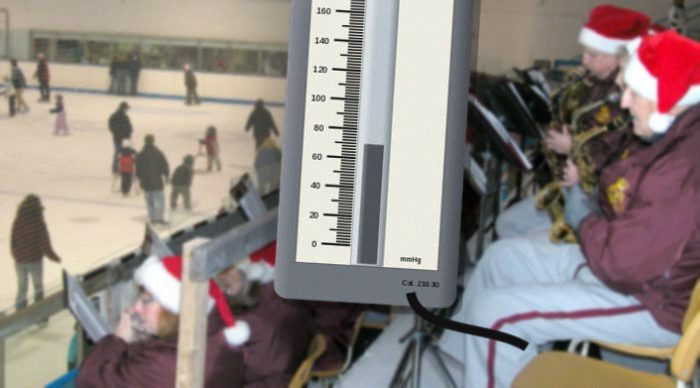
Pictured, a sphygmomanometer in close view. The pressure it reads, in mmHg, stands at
70 mmHg
